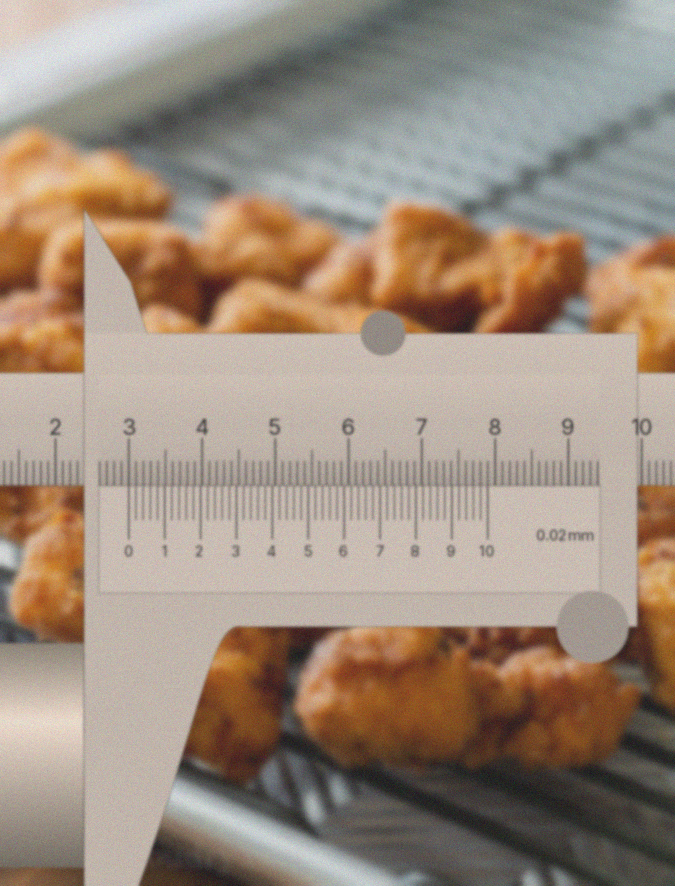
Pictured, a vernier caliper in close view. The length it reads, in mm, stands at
30.0 mm
